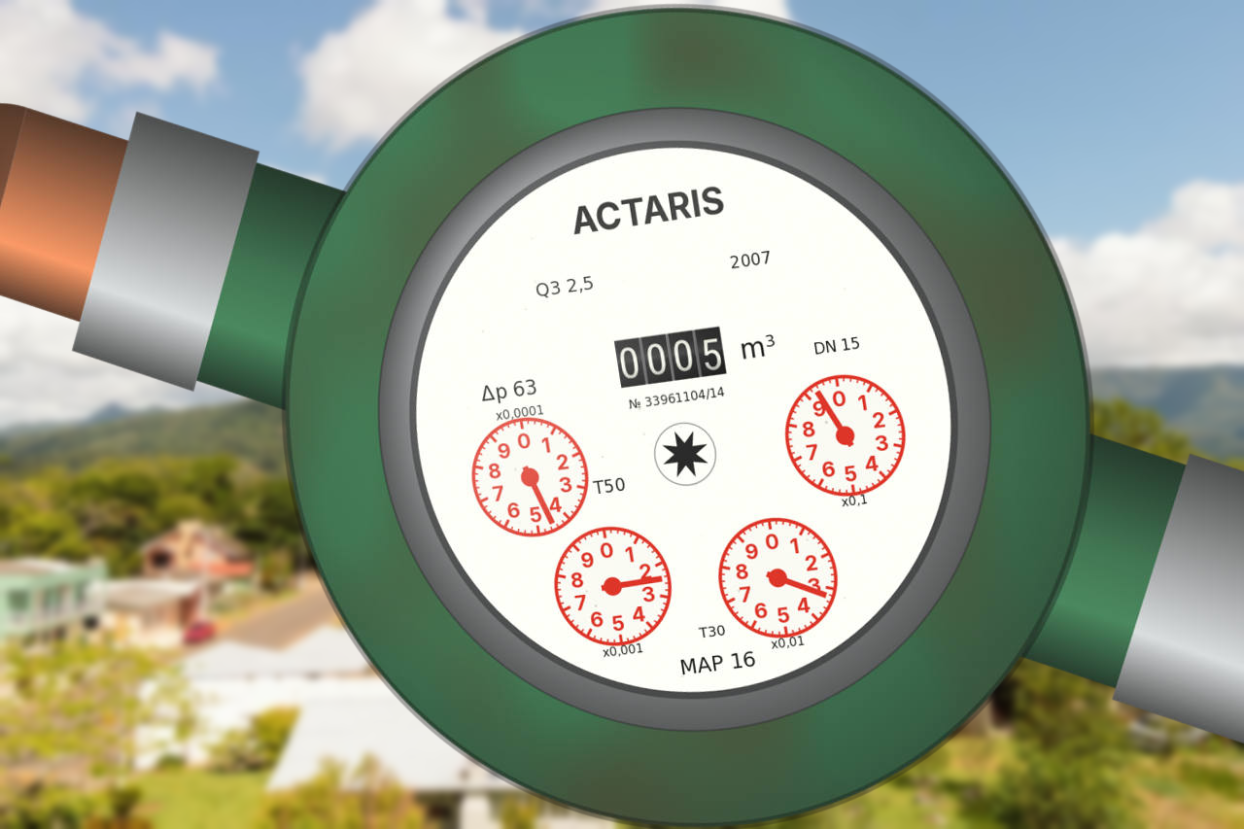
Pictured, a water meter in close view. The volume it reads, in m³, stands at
4.9324 m³
